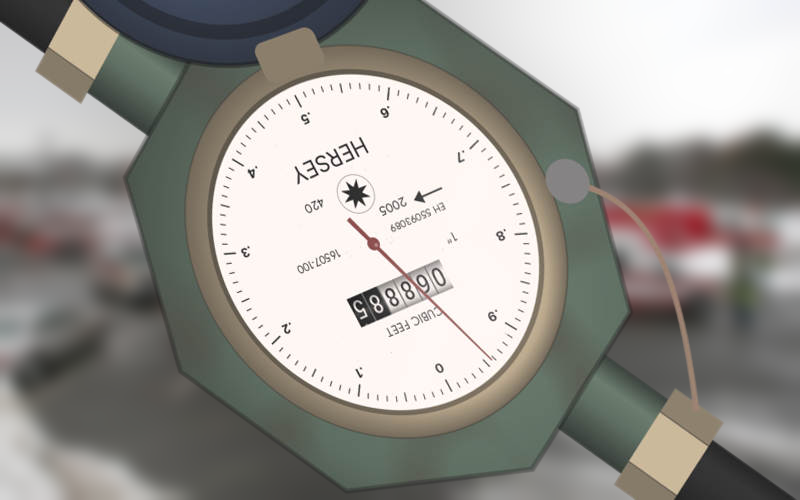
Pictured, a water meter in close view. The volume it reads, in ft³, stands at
68884.94 ft³
